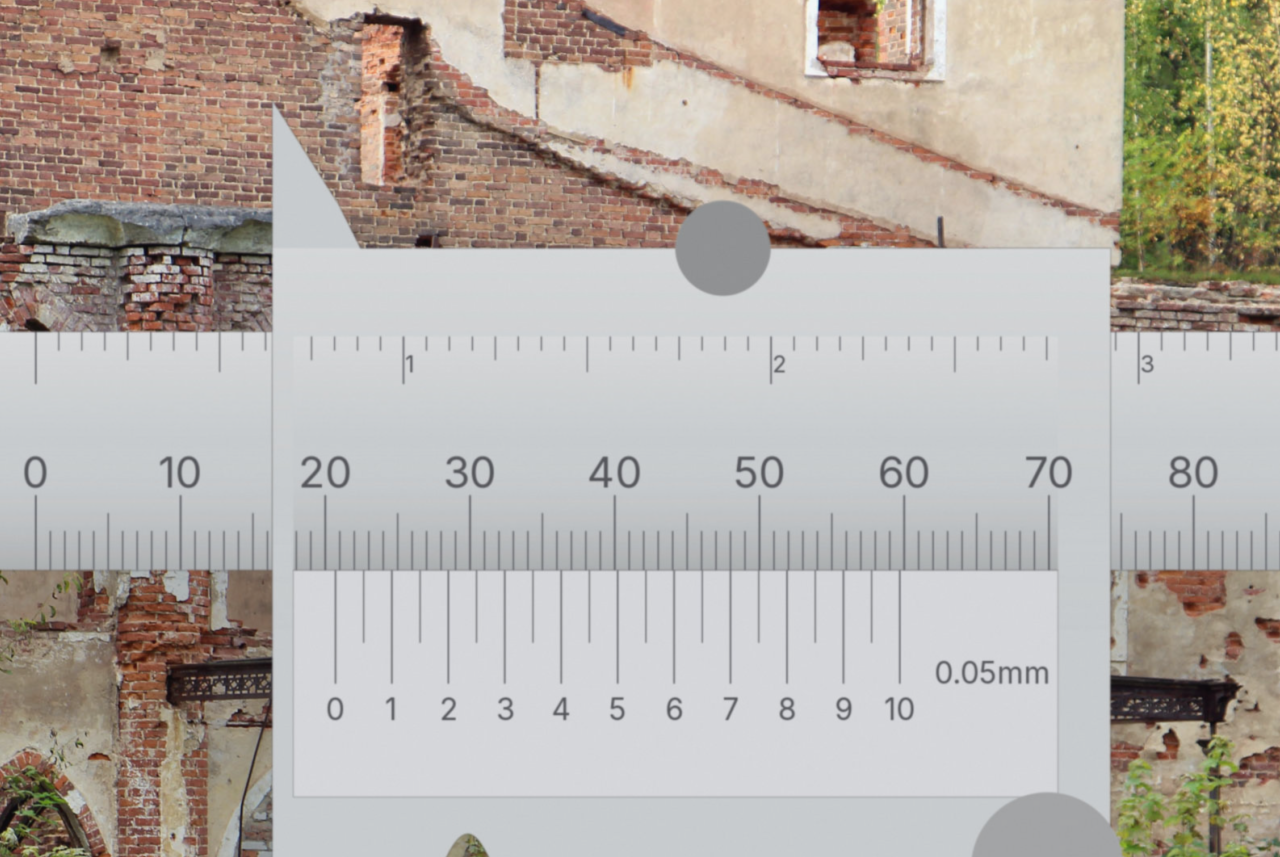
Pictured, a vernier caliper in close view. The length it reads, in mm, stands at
20.7 mm
